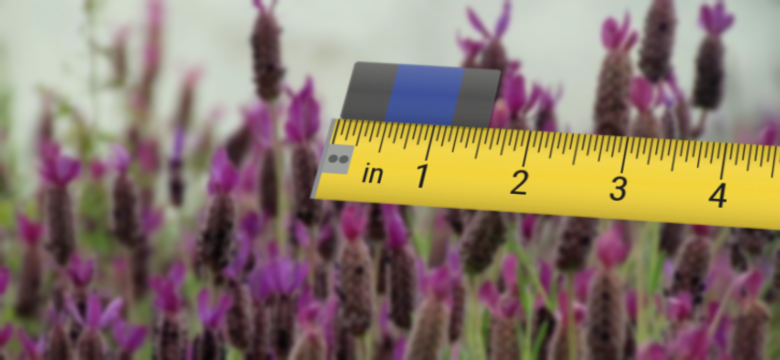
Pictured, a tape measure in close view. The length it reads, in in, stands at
1.5625 in
